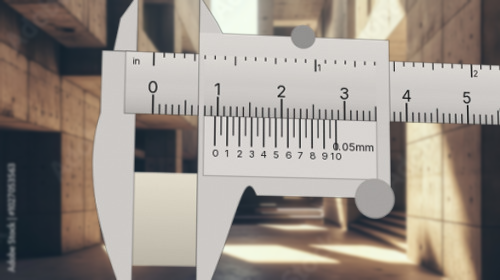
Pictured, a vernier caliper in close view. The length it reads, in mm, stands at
9.6 mm
